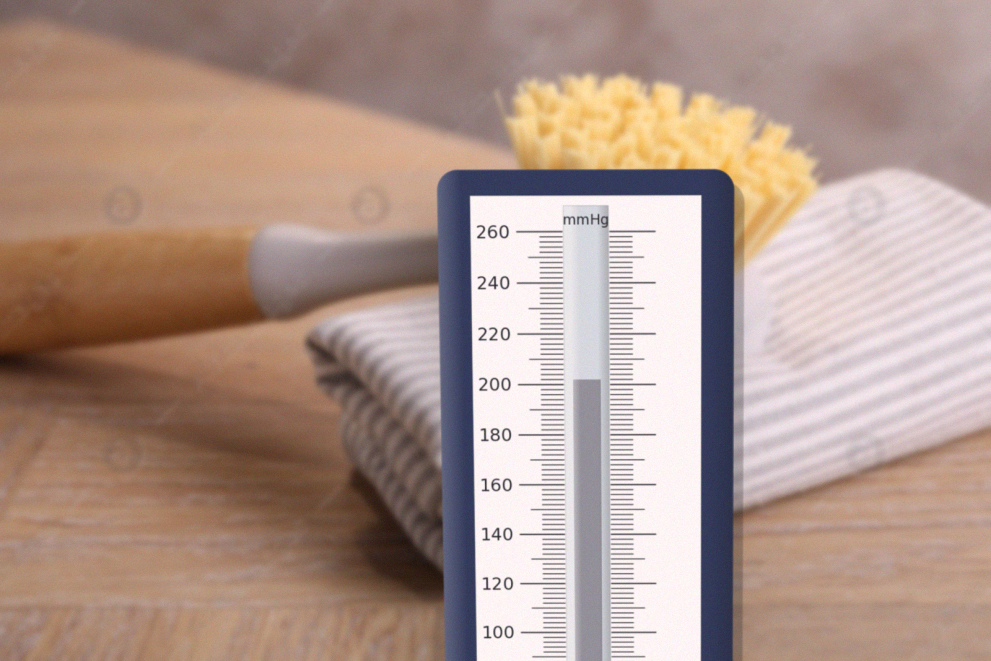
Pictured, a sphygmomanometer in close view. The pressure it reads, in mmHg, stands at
202 mmHg
